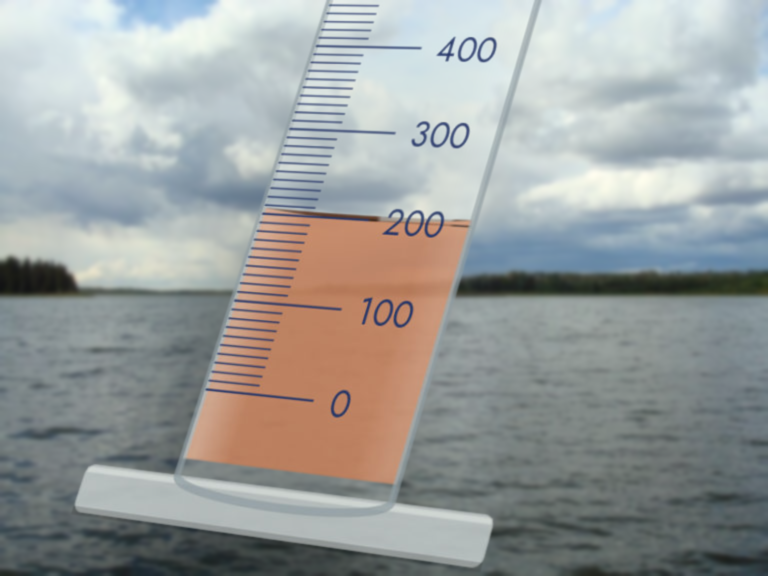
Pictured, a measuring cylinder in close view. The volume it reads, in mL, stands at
200 mL
